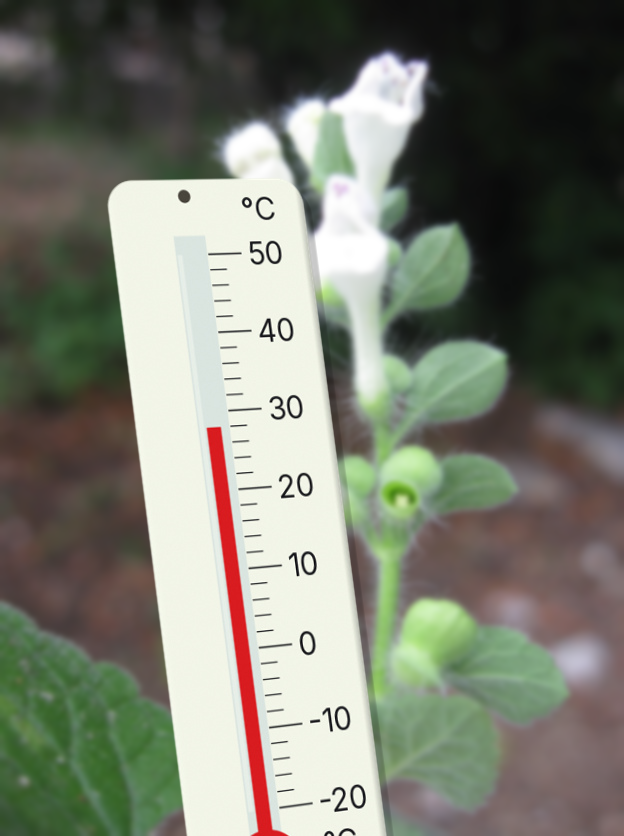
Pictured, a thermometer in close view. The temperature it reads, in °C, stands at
28 °C
